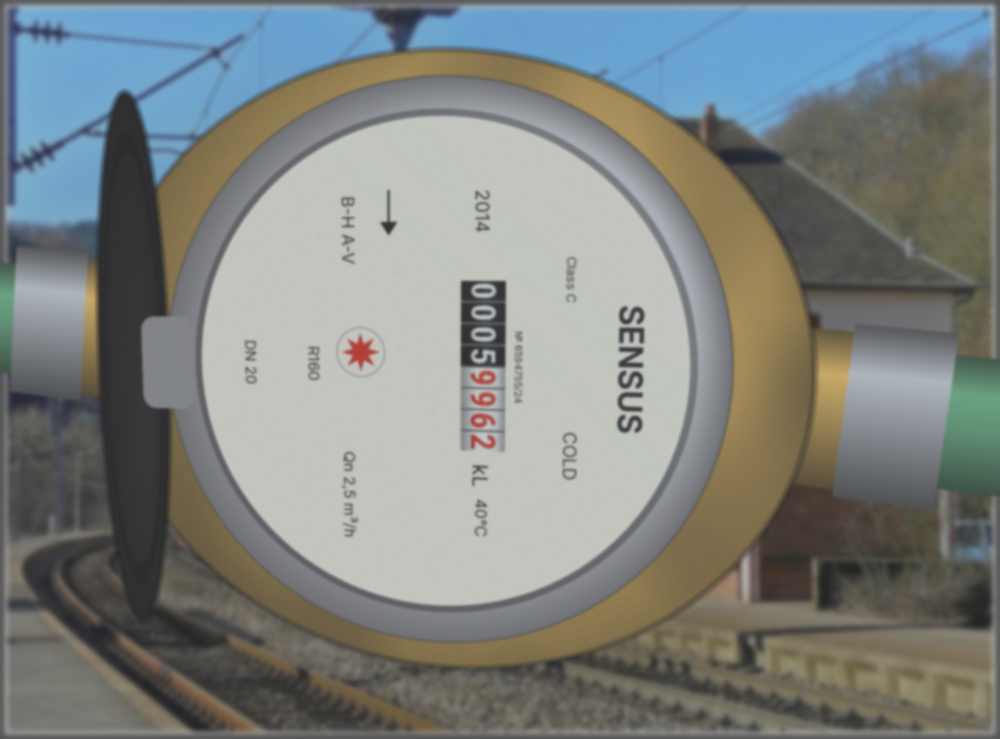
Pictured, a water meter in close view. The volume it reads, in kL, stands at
5.9962 kL
